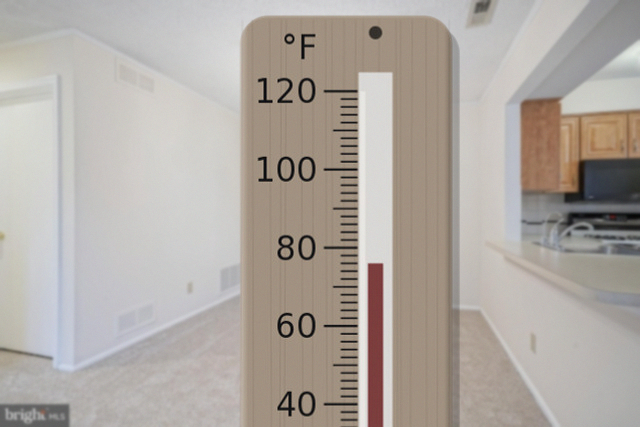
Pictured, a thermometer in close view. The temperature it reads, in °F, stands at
76 °F
